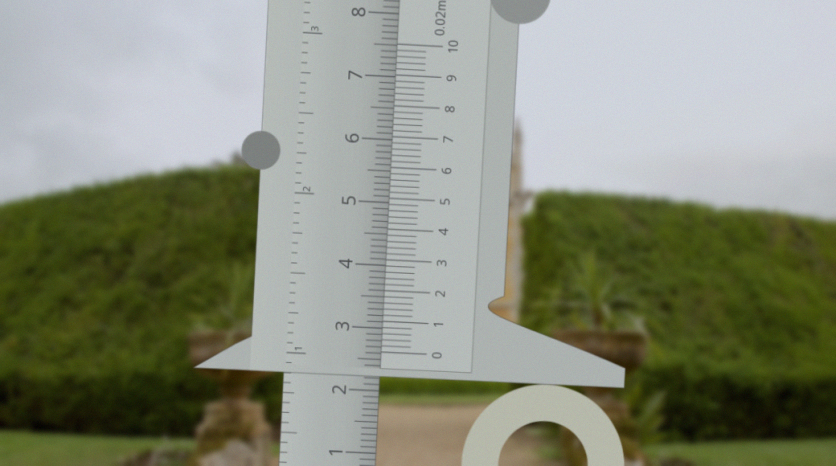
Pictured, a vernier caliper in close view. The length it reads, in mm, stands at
26.2 mm
